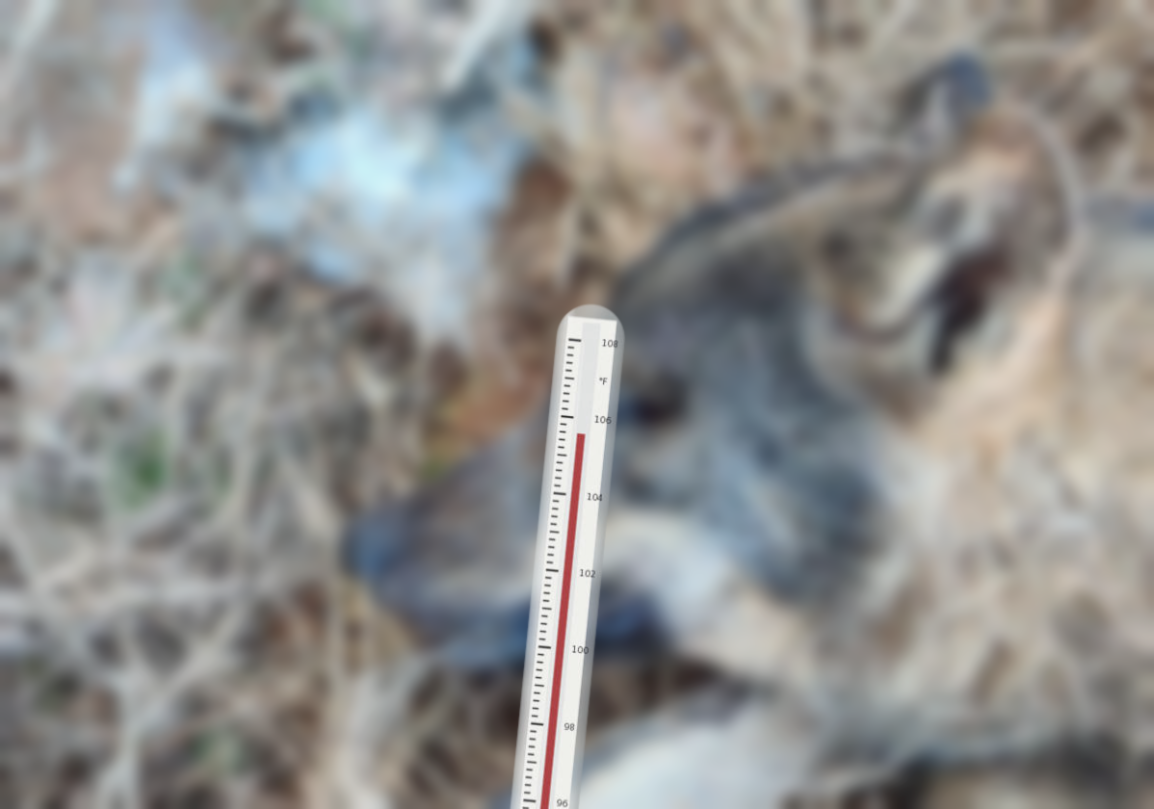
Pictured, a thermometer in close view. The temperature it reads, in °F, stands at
105.6 °F
